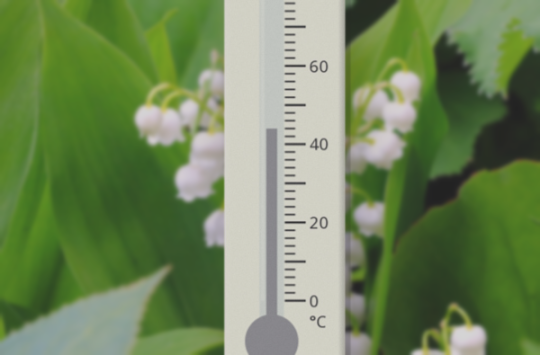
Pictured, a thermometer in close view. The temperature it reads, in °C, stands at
44 °C
